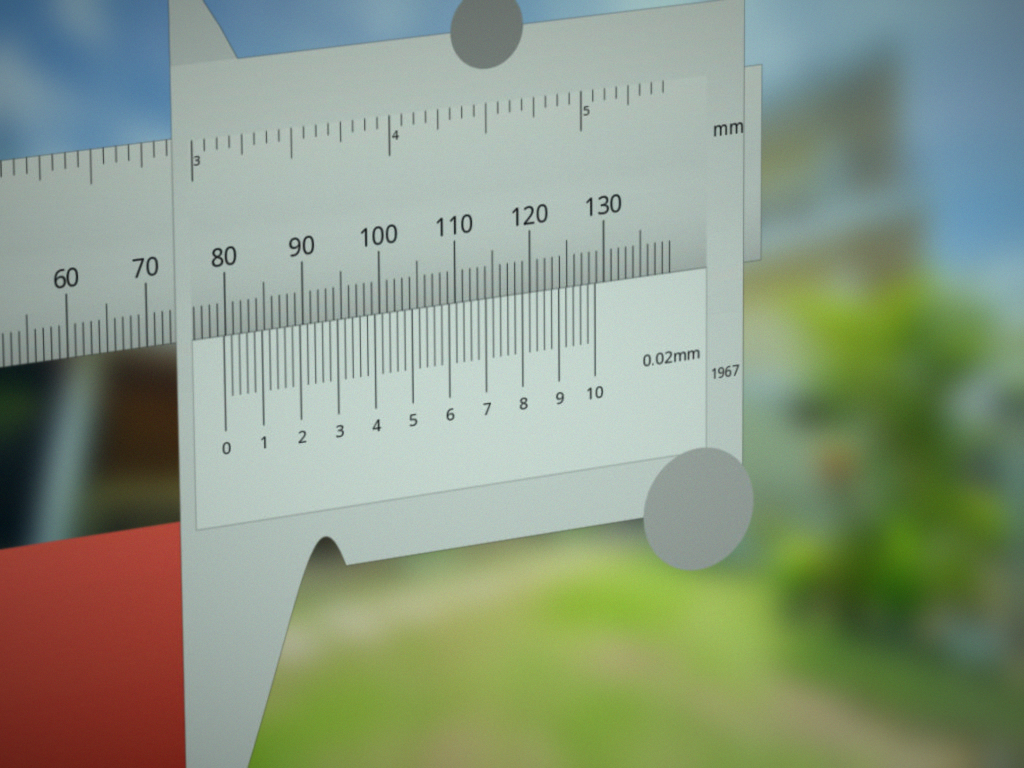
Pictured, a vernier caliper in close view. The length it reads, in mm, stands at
79.8 mm
